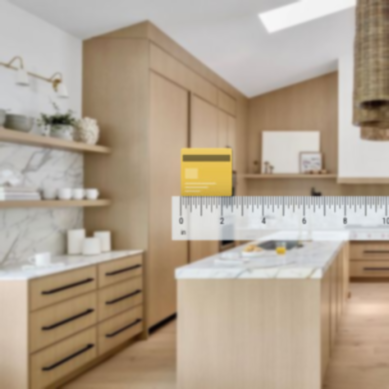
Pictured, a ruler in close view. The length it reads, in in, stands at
2.5 in
